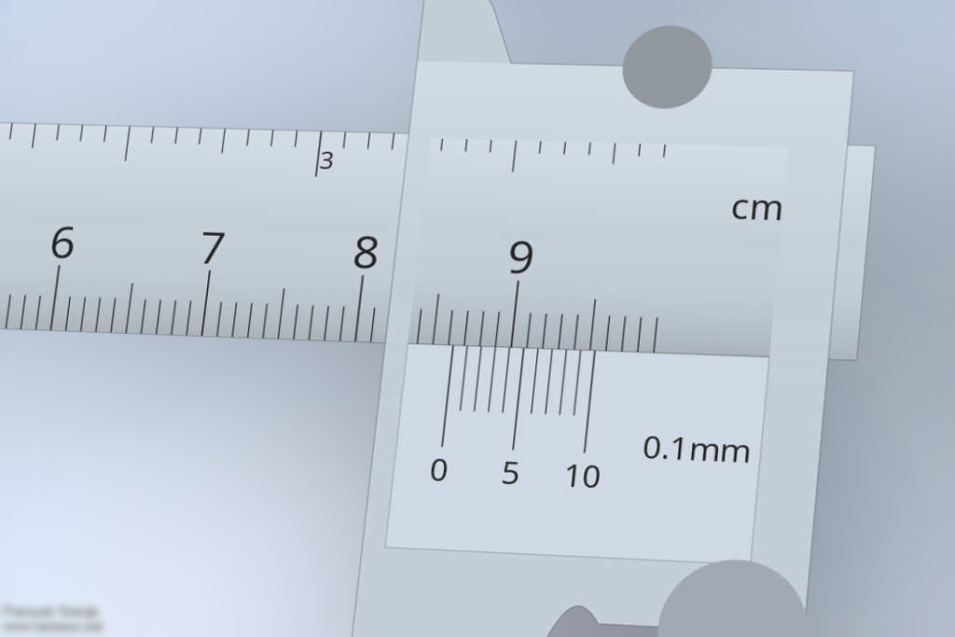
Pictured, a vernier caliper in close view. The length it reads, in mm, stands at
86.3 mm
